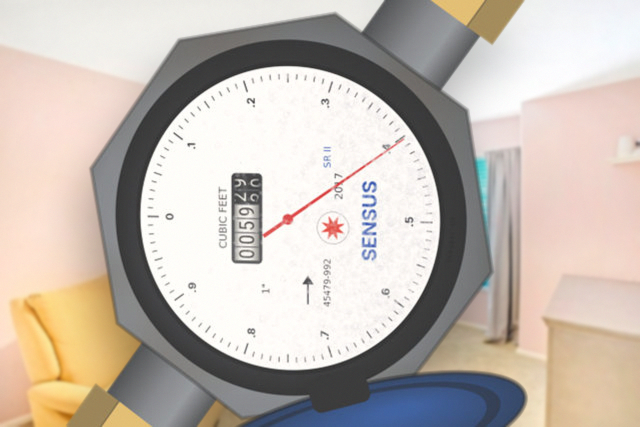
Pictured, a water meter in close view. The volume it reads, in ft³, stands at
5929.40 ft³
